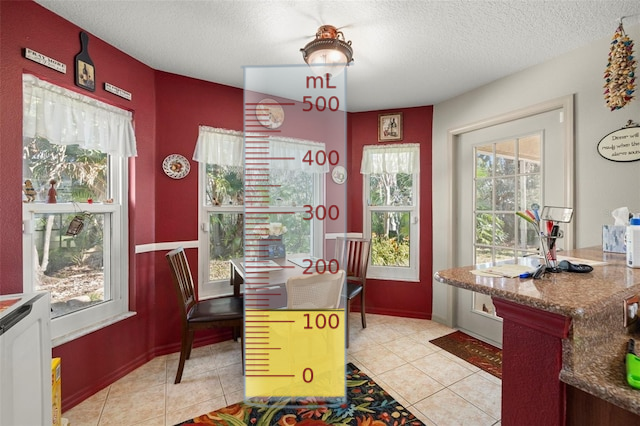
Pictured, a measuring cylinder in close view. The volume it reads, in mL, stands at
120 mL
